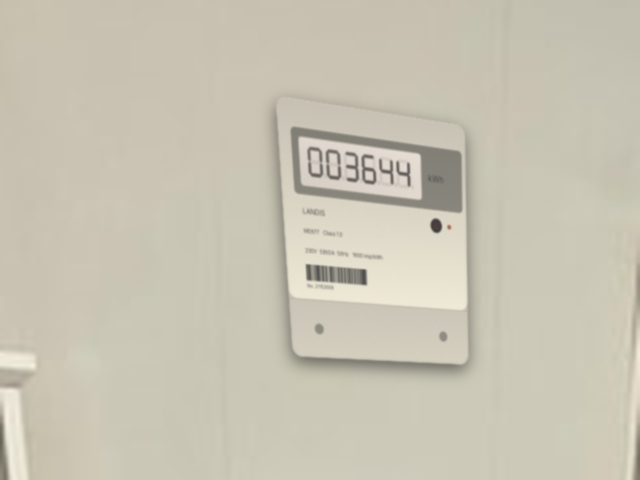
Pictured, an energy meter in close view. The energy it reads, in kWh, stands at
3644 kWh
